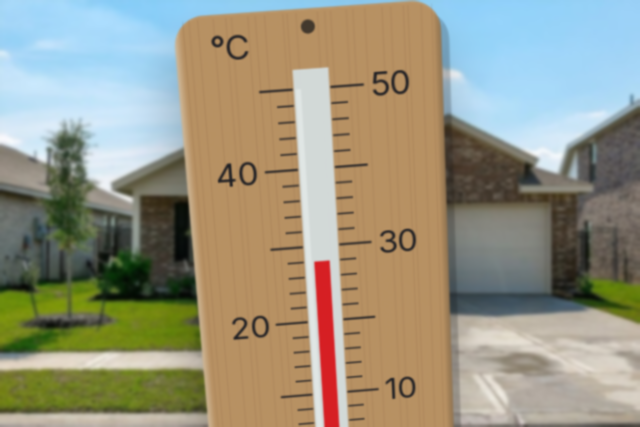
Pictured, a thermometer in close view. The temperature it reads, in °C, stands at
28 °C
